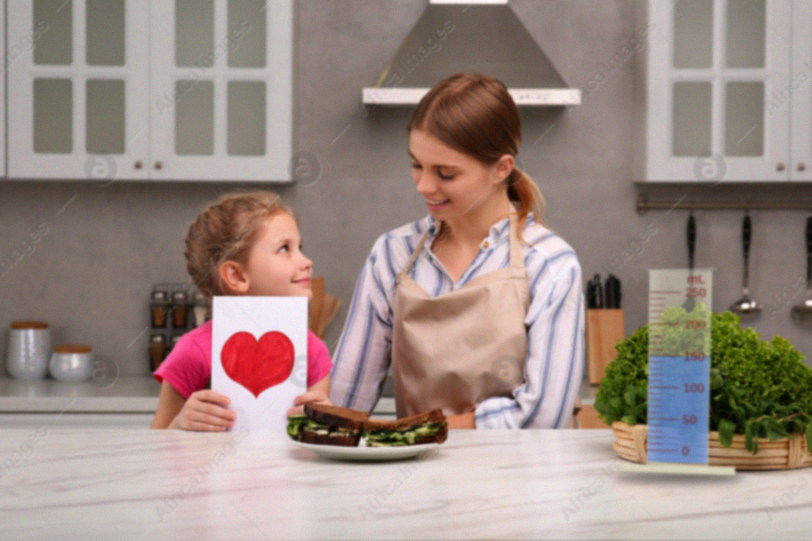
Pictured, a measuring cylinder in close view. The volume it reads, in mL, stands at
150 mL
